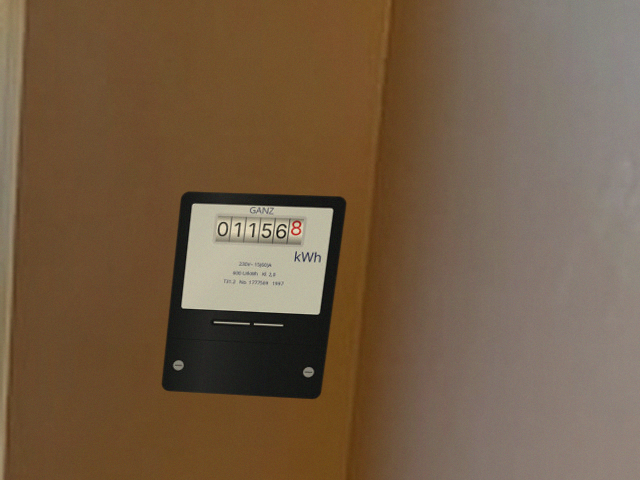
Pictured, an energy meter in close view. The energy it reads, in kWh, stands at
1156.8 kWh
